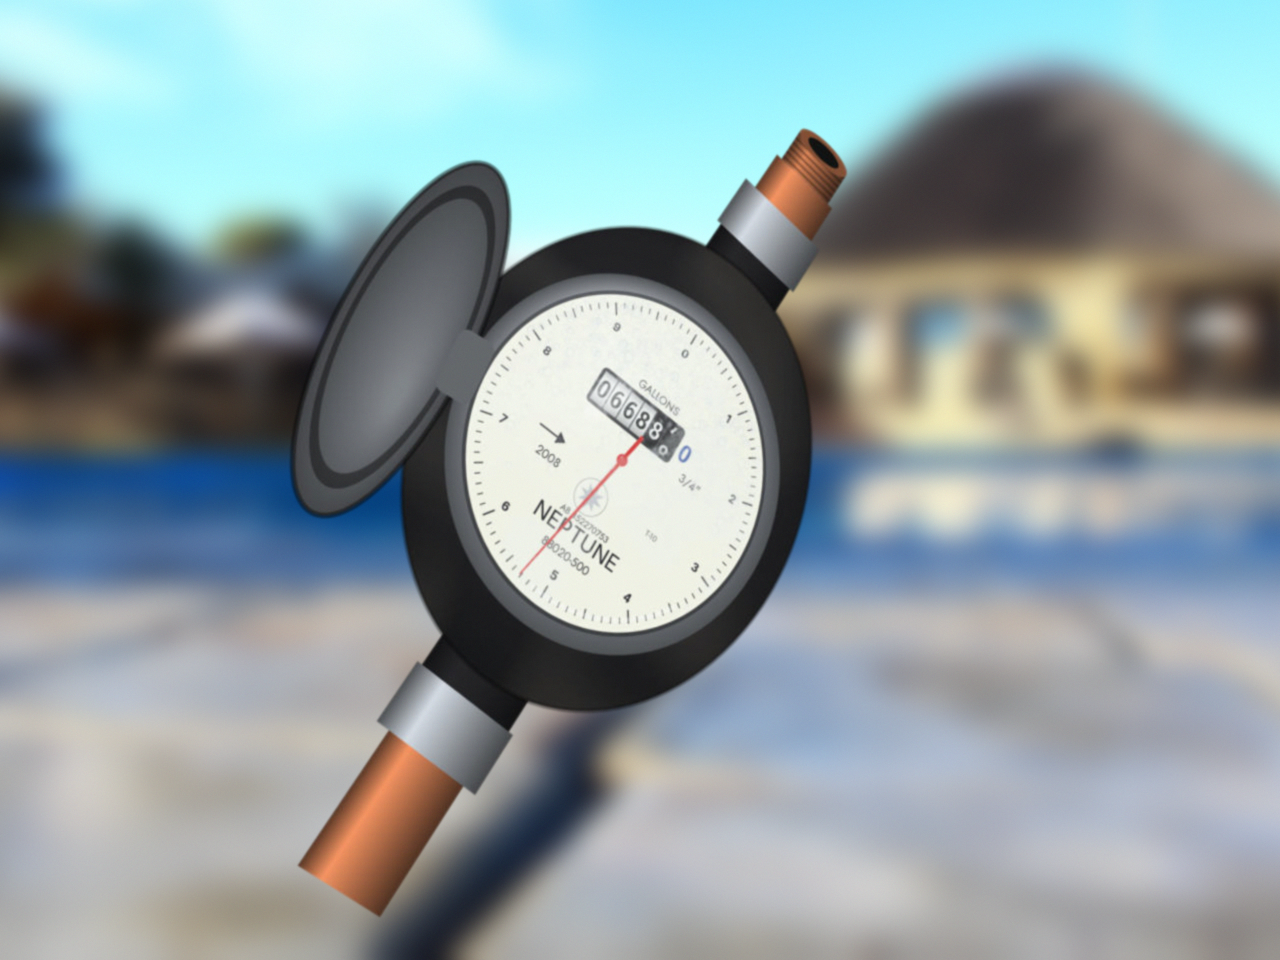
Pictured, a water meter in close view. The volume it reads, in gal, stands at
668875.3 gal
